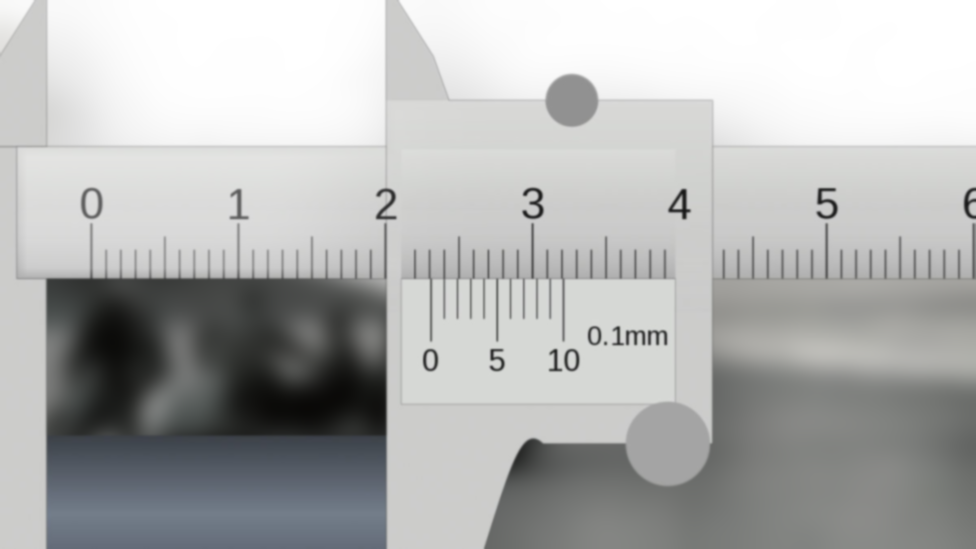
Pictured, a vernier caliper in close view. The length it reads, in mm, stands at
23.1 mm
